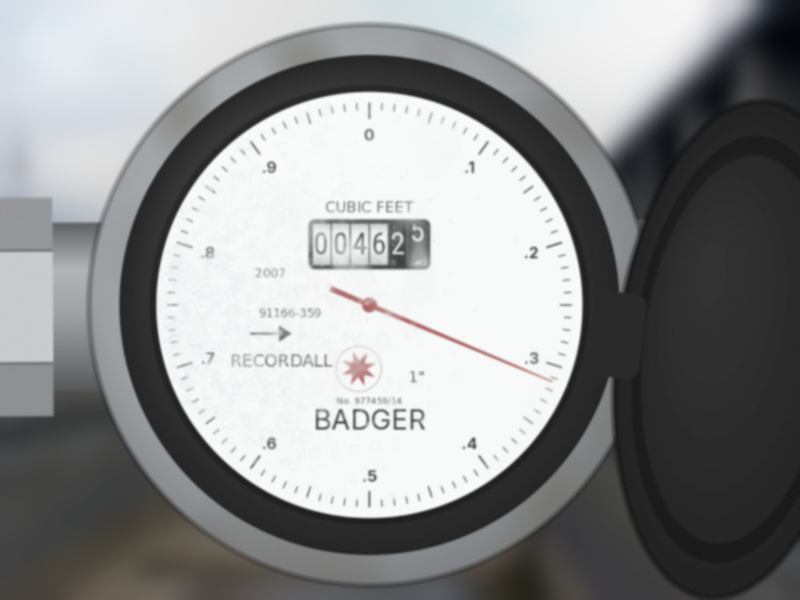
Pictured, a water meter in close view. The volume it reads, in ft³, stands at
4625.31 ft³
